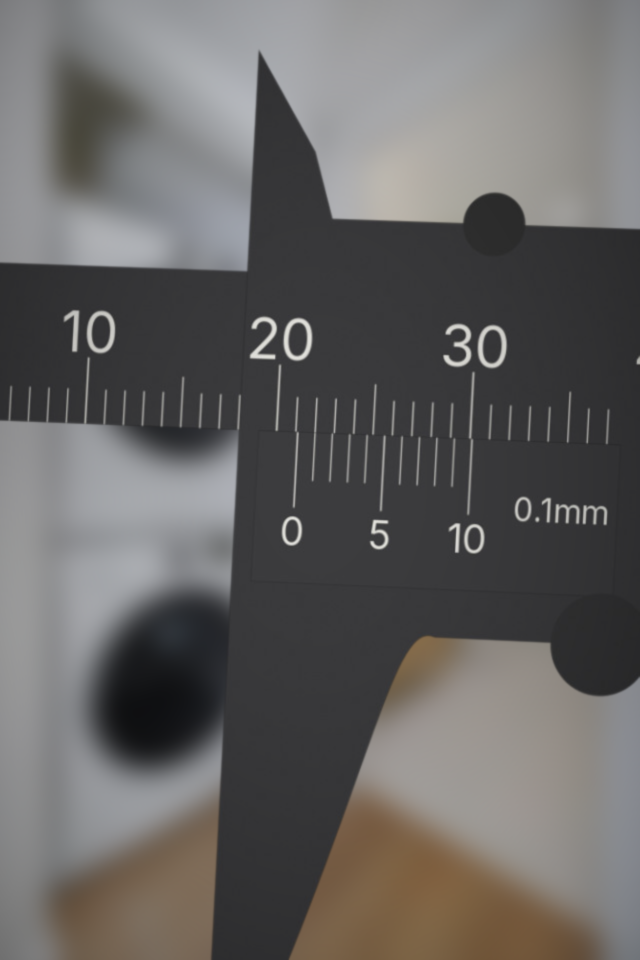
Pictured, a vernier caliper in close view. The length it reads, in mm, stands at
21.1 mm
